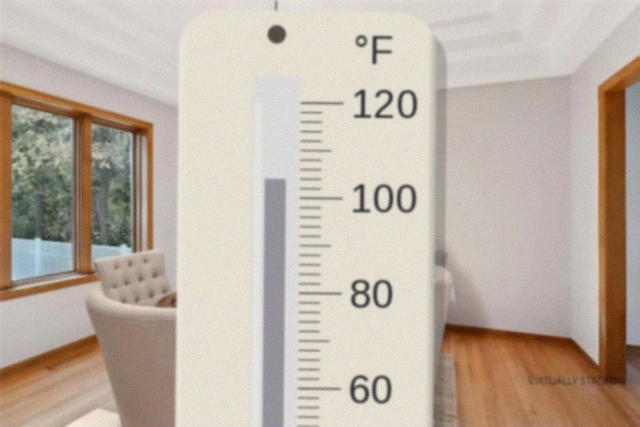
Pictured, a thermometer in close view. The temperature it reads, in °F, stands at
104 °F
